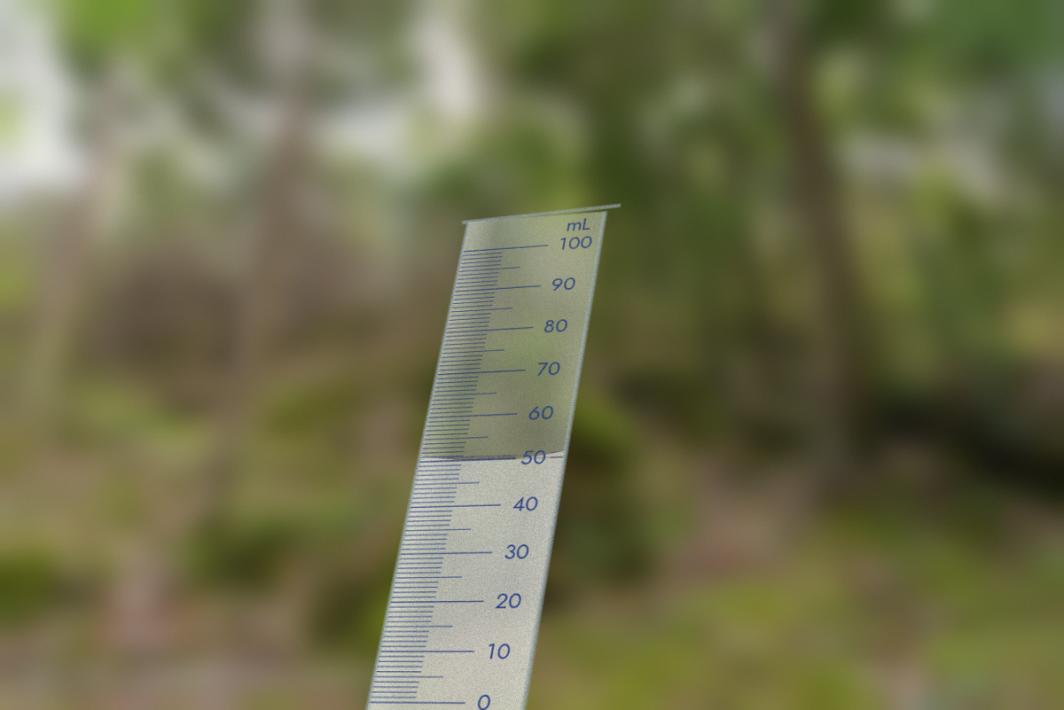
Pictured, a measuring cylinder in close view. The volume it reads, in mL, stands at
50 mL
